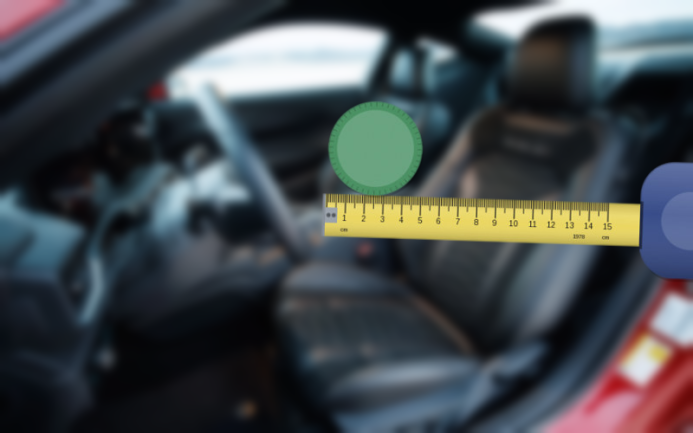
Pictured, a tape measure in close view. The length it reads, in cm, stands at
5 cm
